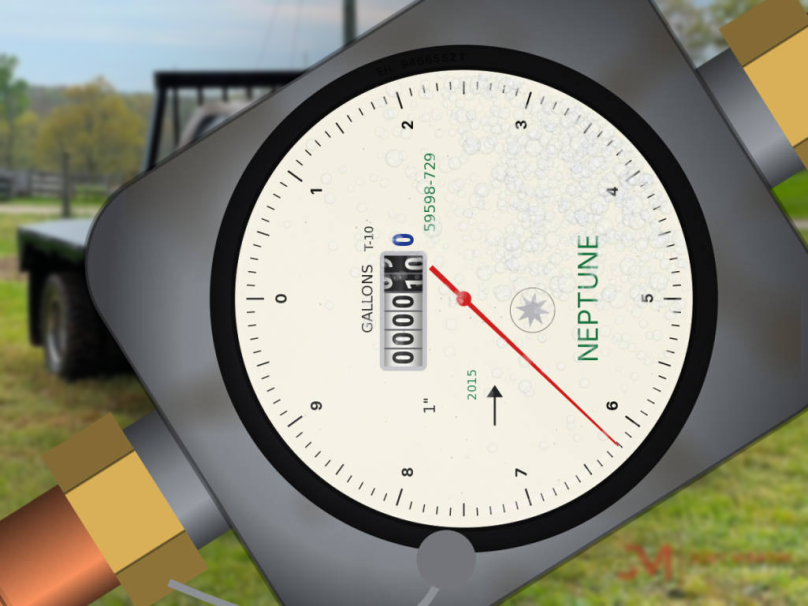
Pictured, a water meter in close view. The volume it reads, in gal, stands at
96.2 gal
